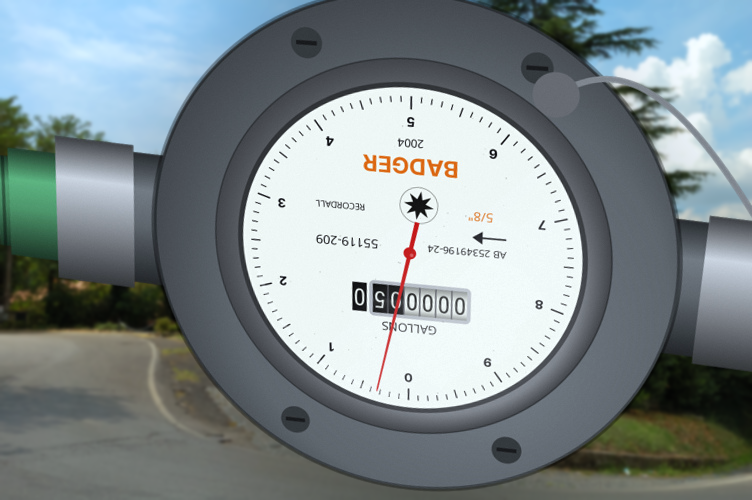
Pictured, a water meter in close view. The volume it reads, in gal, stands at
50.3 gal
